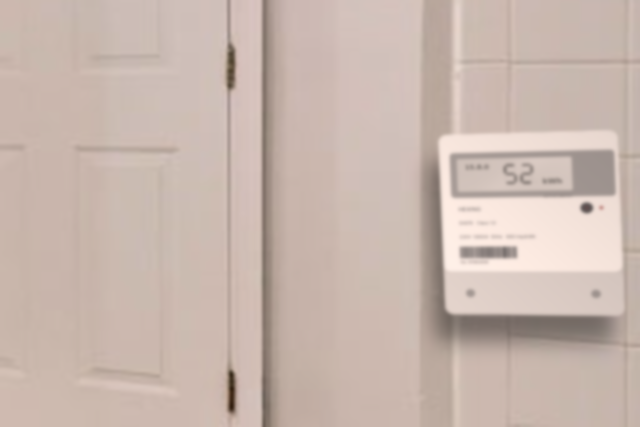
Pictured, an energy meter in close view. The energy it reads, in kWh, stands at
52 kWh
